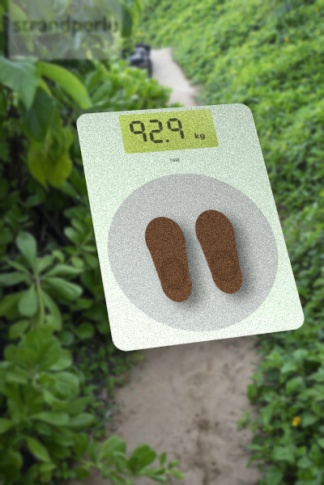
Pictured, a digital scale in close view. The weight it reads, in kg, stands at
92.9 kg
